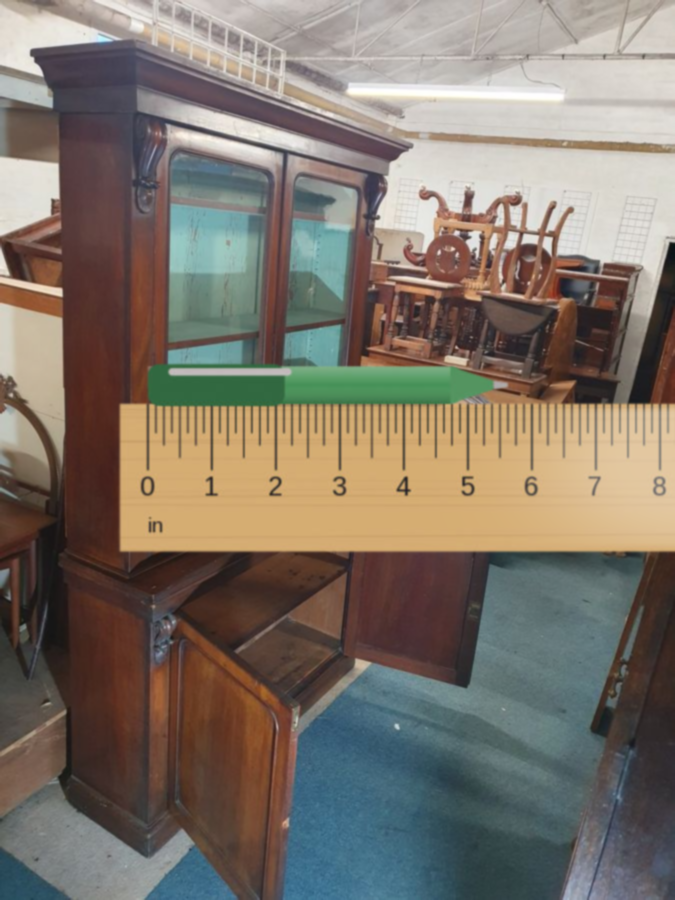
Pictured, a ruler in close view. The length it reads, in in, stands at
5.625 in
